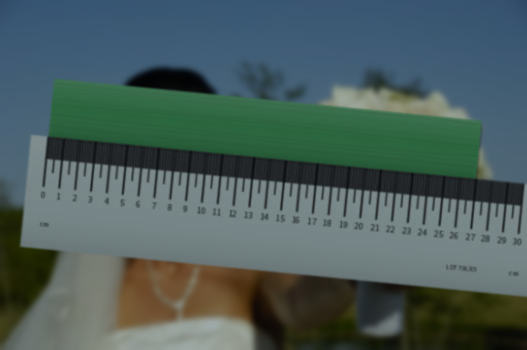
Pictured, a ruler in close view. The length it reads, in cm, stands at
27 cm
